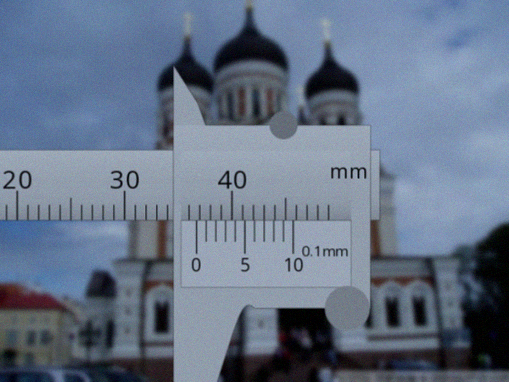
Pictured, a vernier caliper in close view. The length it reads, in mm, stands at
36.7 mm
